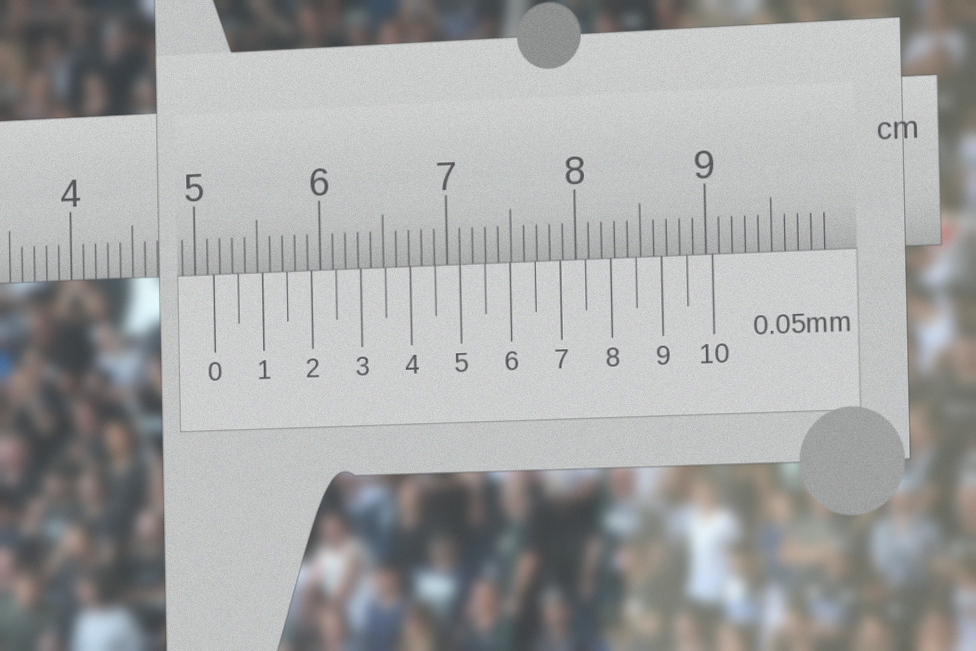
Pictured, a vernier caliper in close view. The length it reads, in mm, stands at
51.5 mm
